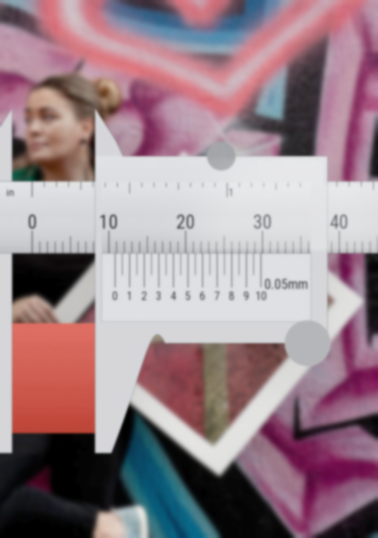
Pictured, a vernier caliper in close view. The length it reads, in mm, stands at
10.8 mm
